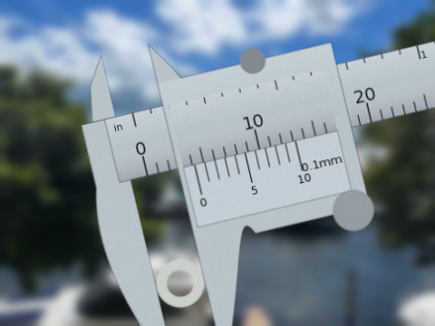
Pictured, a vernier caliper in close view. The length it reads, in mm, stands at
4.2 mm
